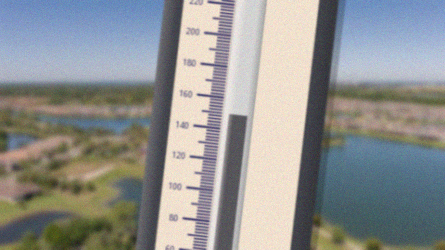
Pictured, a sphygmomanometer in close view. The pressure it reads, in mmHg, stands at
150 mmHg
